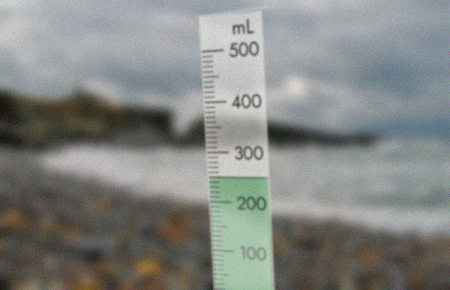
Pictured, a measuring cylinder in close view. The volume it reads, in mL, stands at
250 mL
